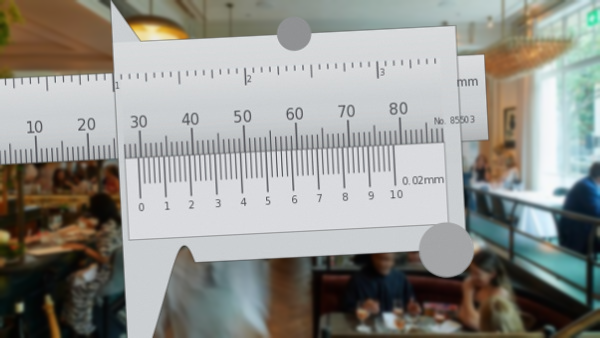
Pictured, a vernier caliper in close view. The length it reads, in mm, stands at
29.5 mm
